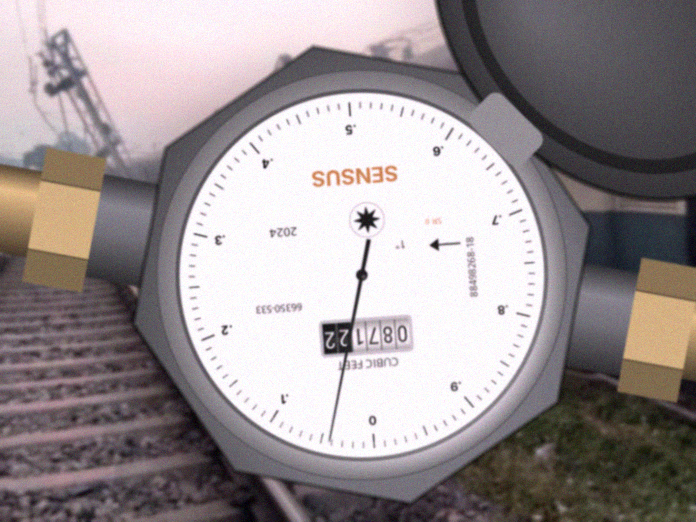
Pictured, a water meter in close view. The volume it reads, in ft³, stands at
87122.04 ft³
